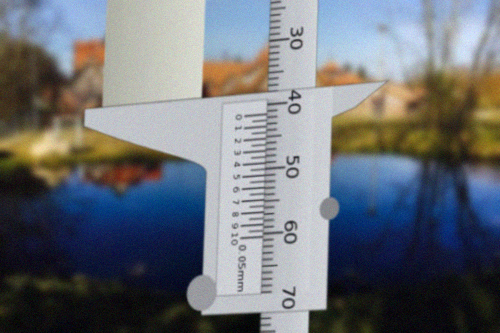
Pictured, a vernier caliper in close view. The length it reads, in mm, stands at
41.5 mm
